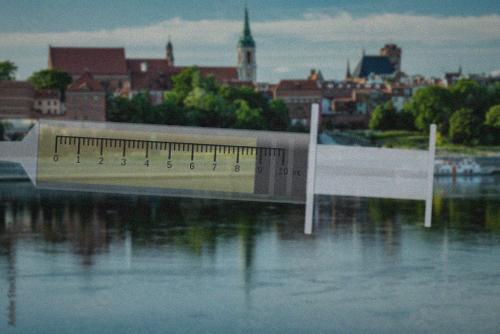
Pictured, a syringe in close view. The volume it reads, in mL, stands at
8.8 mL
